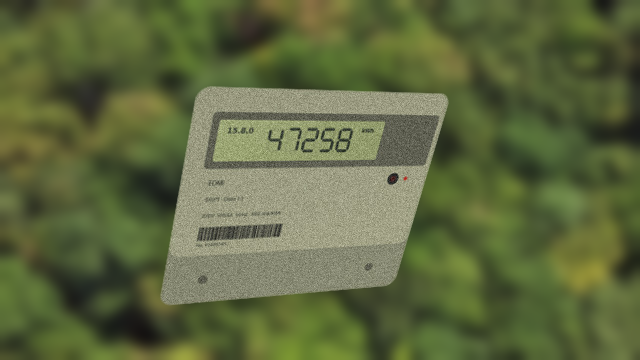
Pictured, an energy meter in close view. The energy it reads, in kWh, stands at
47258 kWh
